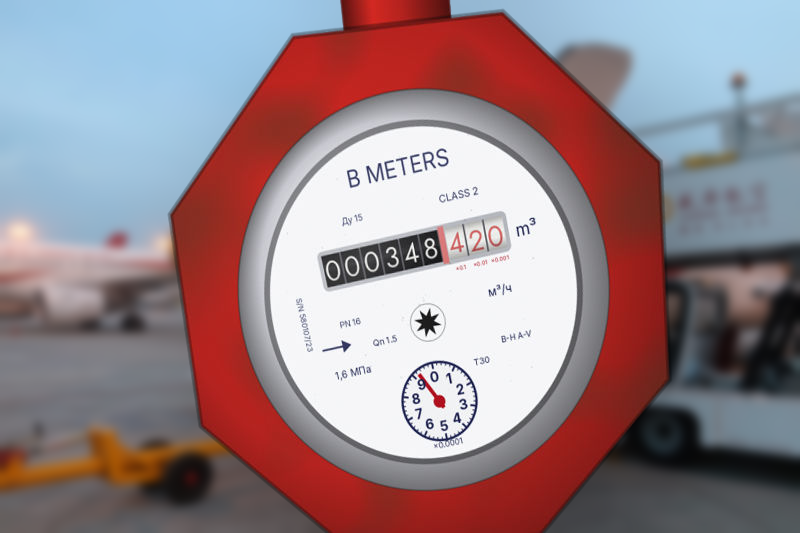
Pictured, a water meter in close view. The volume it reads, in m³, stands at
348.4199 m³
